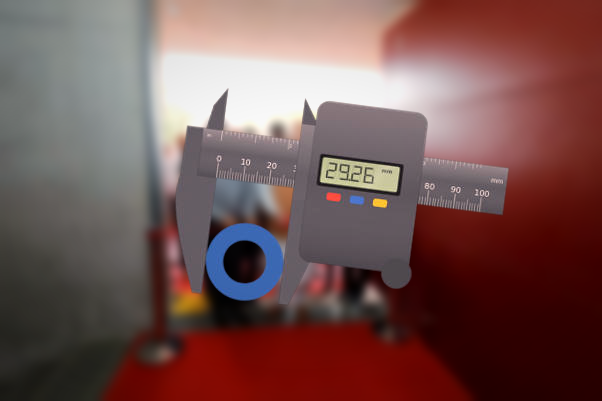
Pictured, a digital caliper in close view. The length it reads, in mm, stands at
29.26 mm
